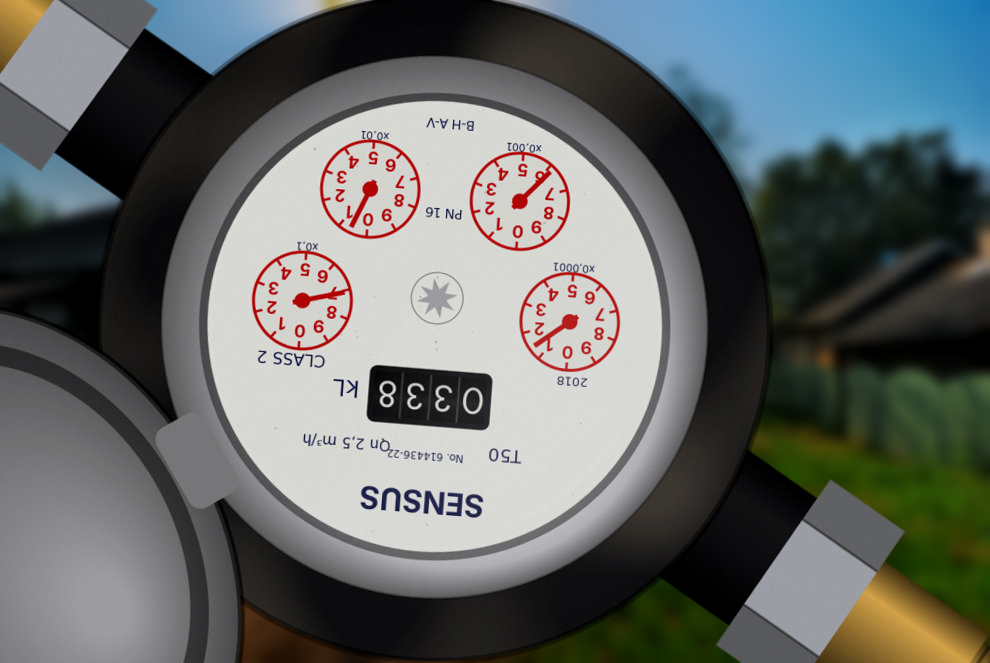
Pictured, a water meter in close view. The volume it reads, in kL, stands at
338.7061 kL
